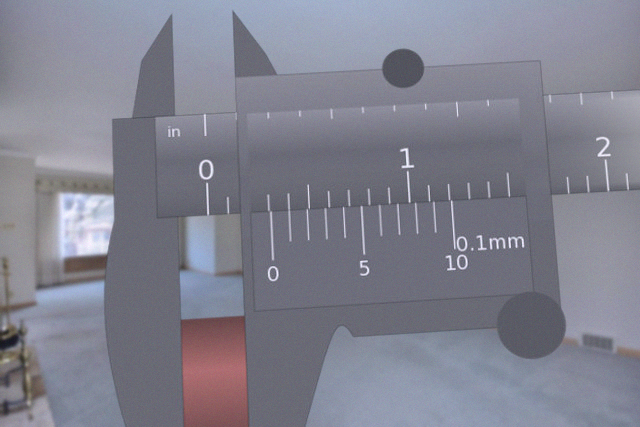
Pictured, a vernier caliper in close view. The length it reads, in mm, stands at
3.1 mm
